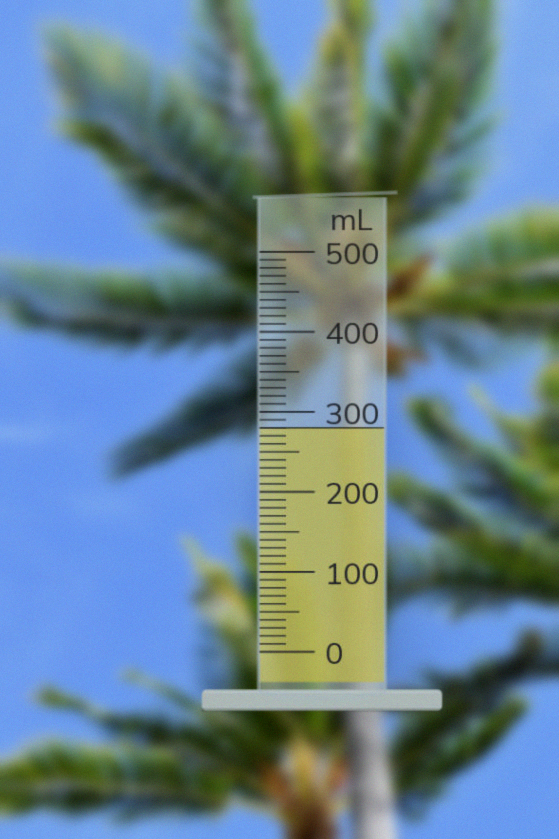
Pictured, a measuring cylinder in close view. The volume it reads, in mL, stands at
280 mL
